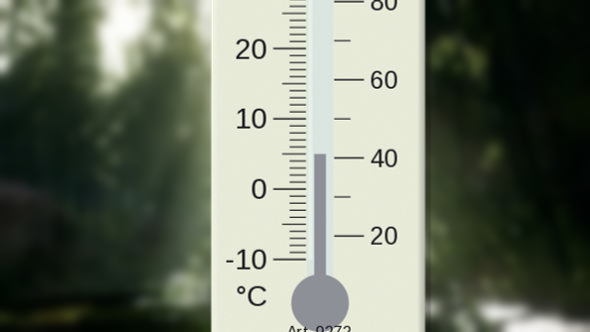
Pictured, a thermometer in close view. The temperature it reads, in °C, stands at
5 °C
